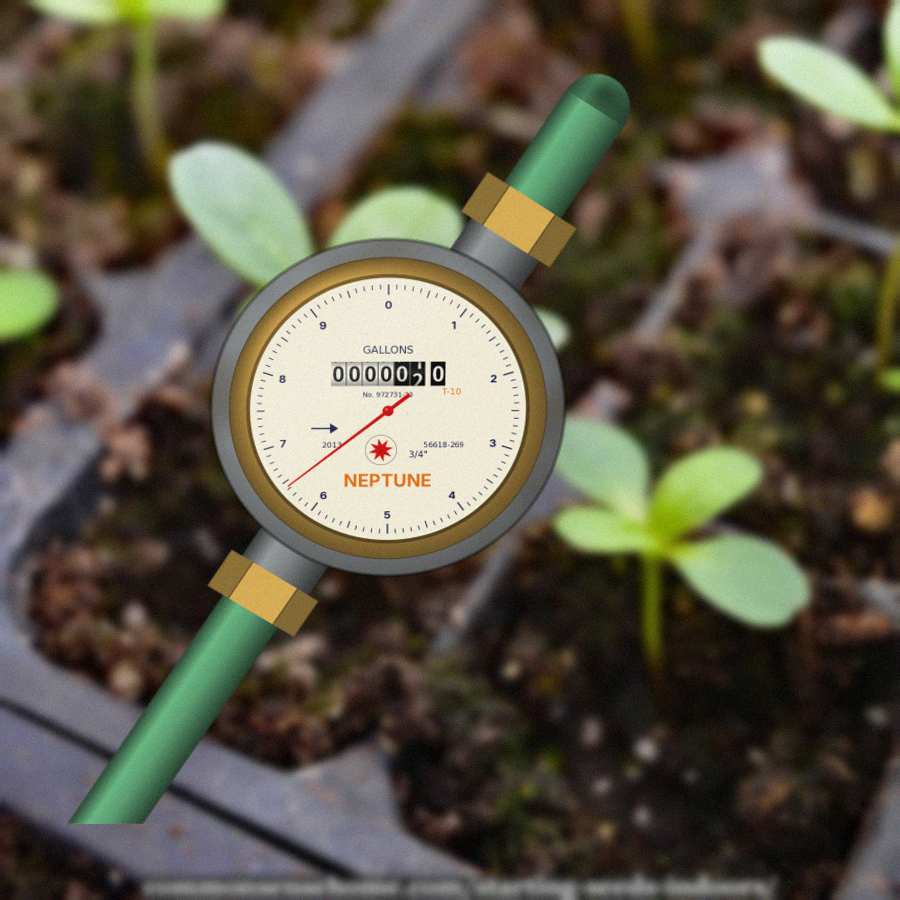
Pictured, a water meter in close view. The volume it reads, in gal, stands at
16.4 gal
